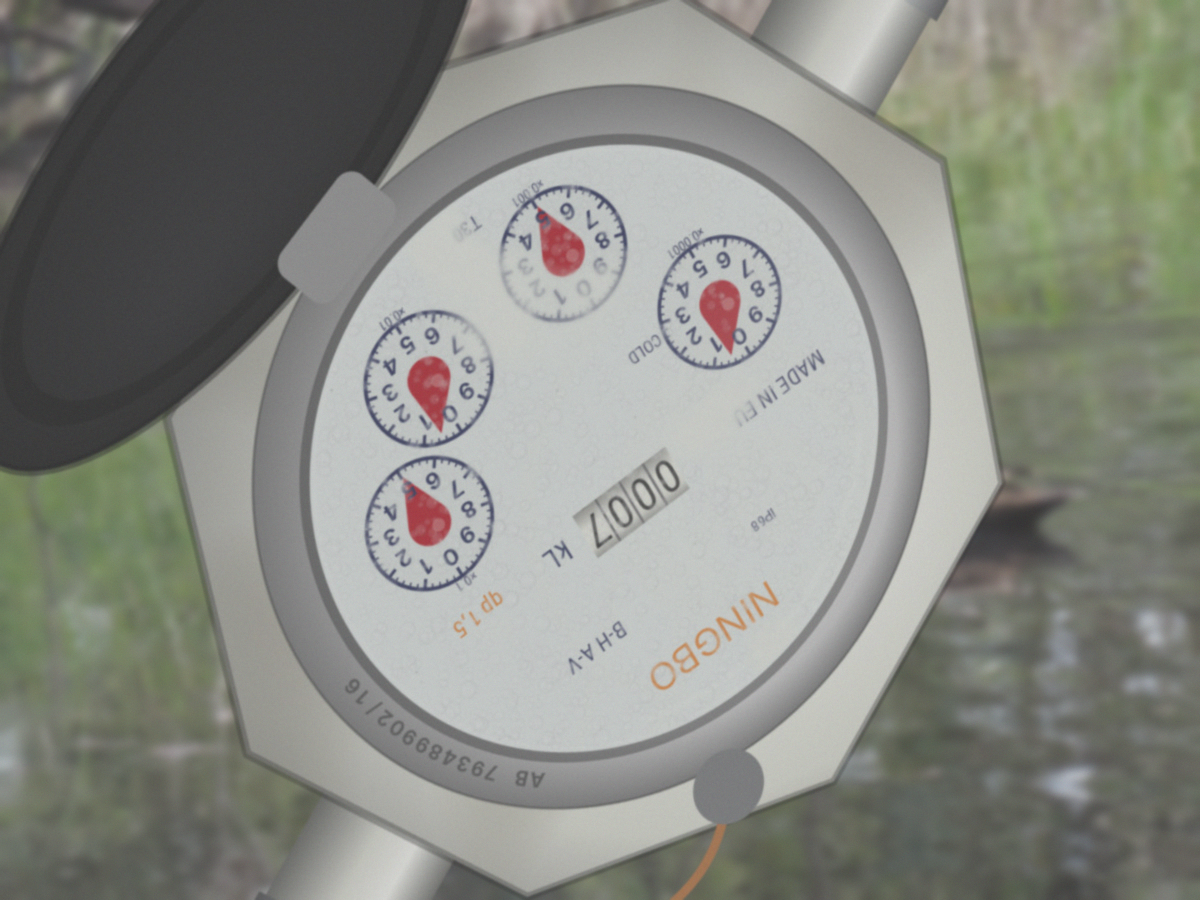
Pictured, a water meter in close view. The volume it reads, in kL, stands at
7.5050 kL
